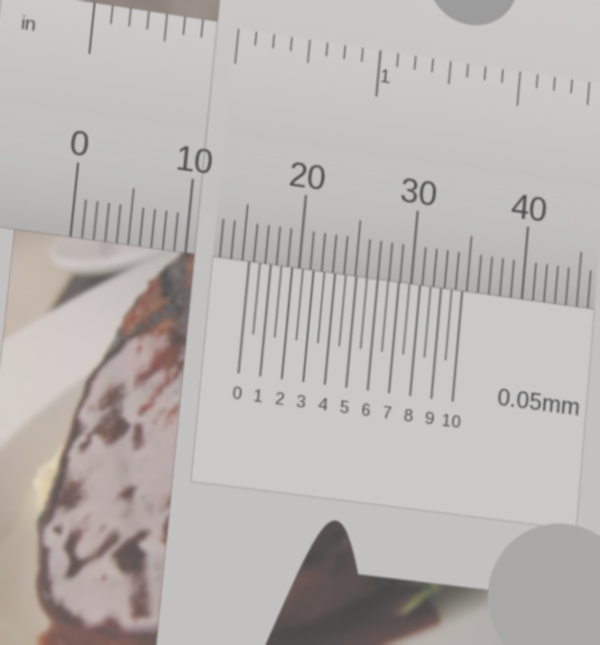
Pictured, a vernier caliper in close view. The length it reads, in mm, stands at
15.6 mm
